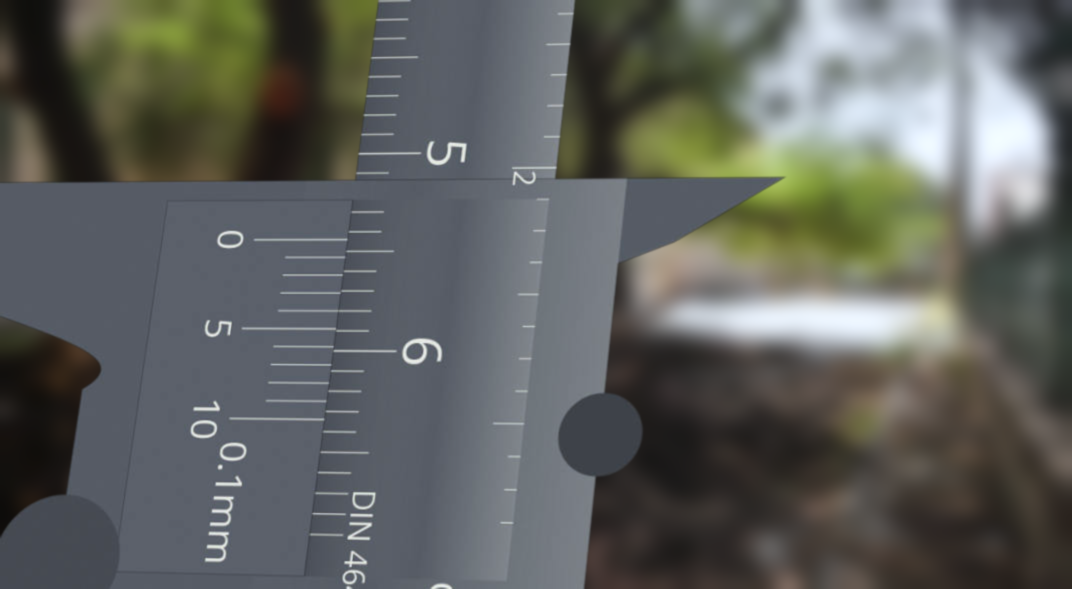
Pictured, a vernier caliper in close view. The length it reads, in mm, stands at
54.4 mm
